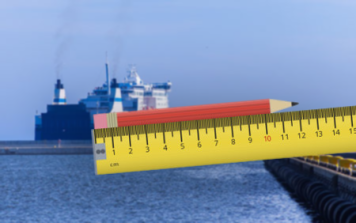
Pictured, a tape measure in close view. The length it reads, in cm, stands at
12 cm
